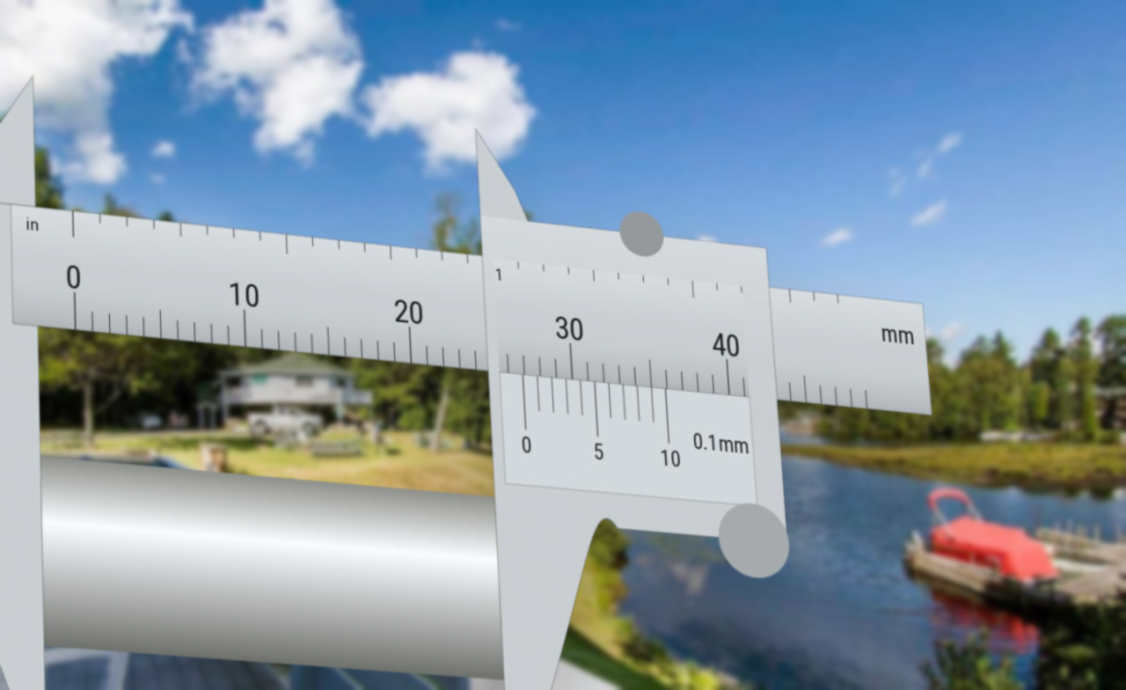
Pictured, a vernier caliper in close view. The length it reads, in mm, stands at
26.9 mm
